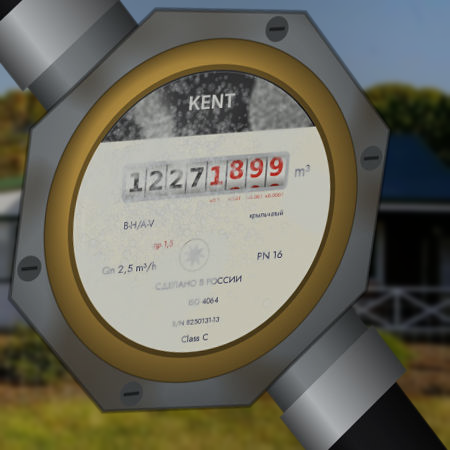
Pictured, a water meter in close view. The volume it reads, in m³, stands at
1227.1899 m³
